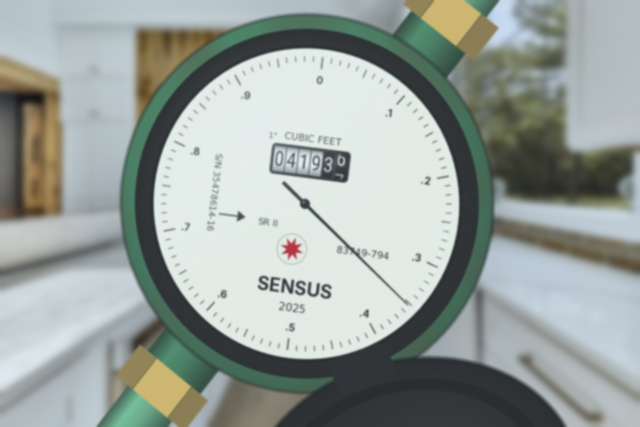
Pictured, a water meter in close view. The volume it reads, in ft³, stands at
41936.35 ft³
